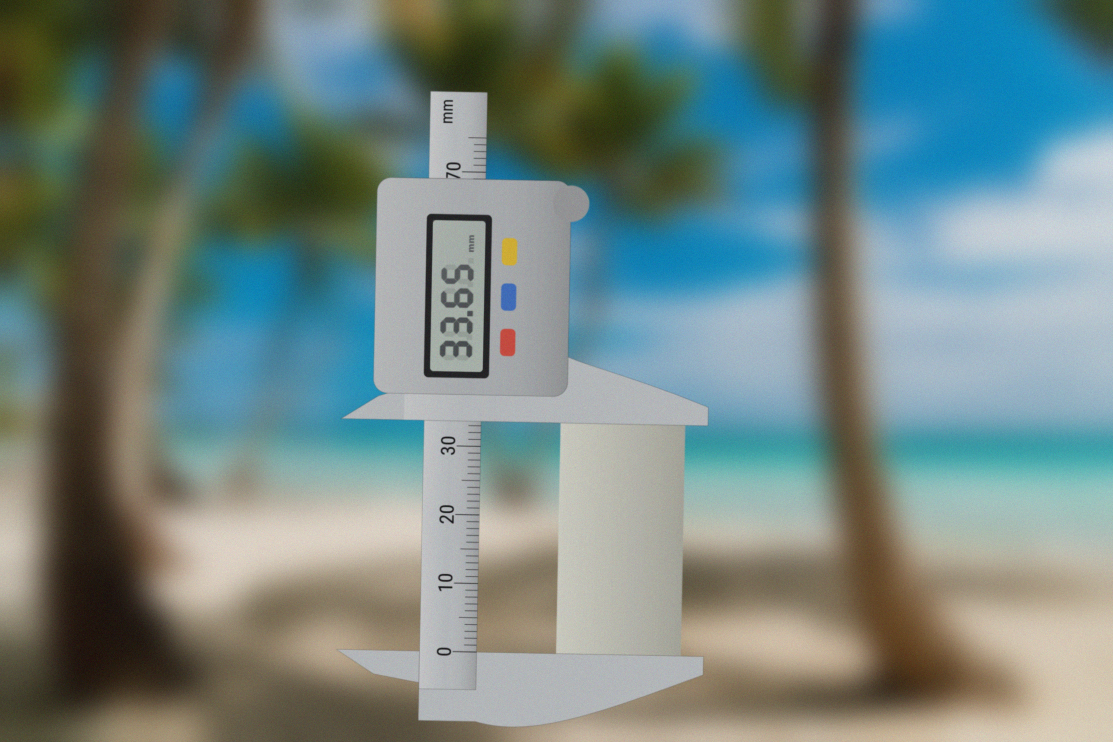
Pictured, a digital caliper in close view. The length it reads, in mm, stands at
33.65 mm
